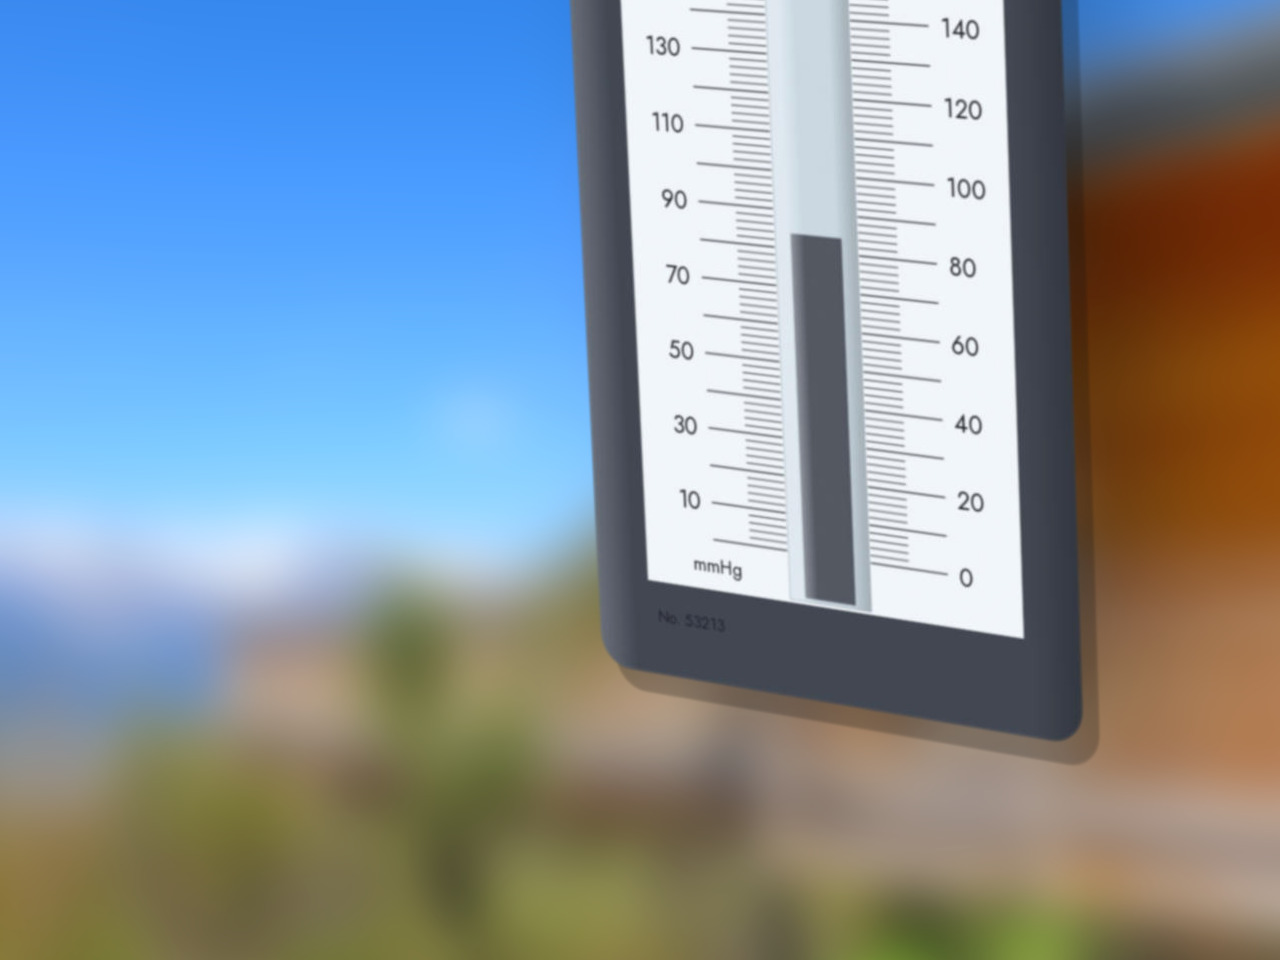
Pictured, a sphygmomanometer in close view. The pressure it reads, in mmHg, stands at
84 mmHg
